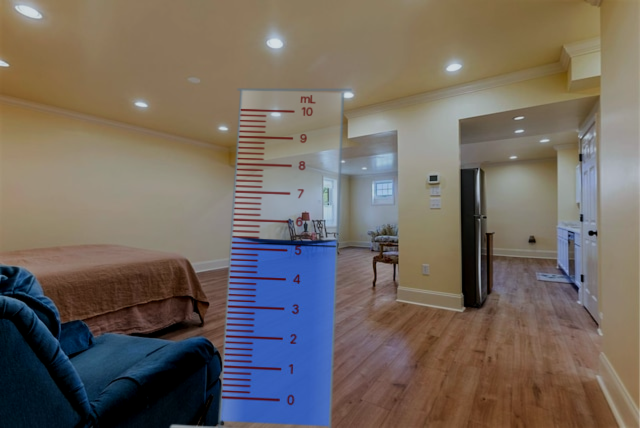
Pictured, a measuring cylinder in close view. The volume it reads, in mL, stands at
5.2 mL
